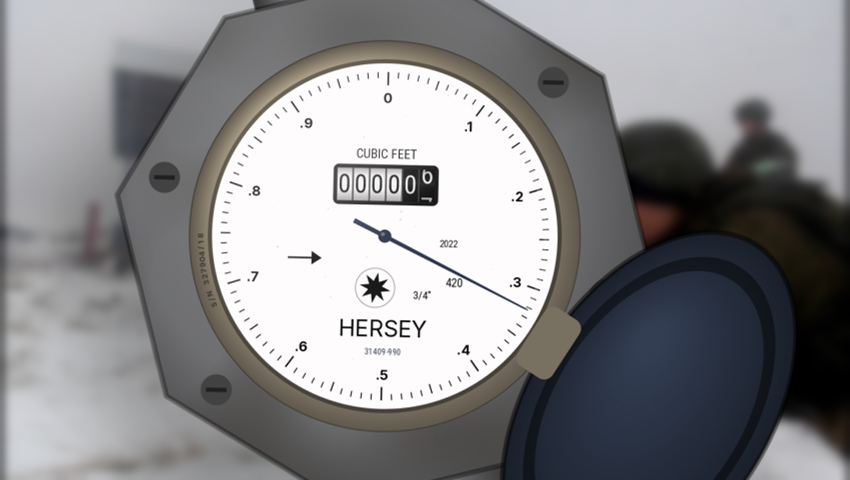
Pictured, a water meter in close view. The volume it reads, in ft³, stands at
6.32 ft³
